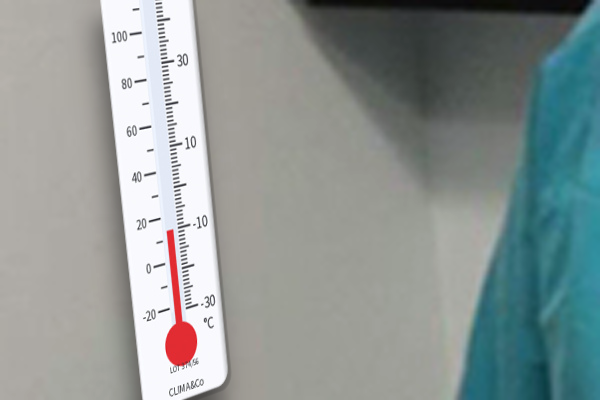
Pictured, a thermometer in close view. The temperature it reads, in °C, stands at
-10 °C
